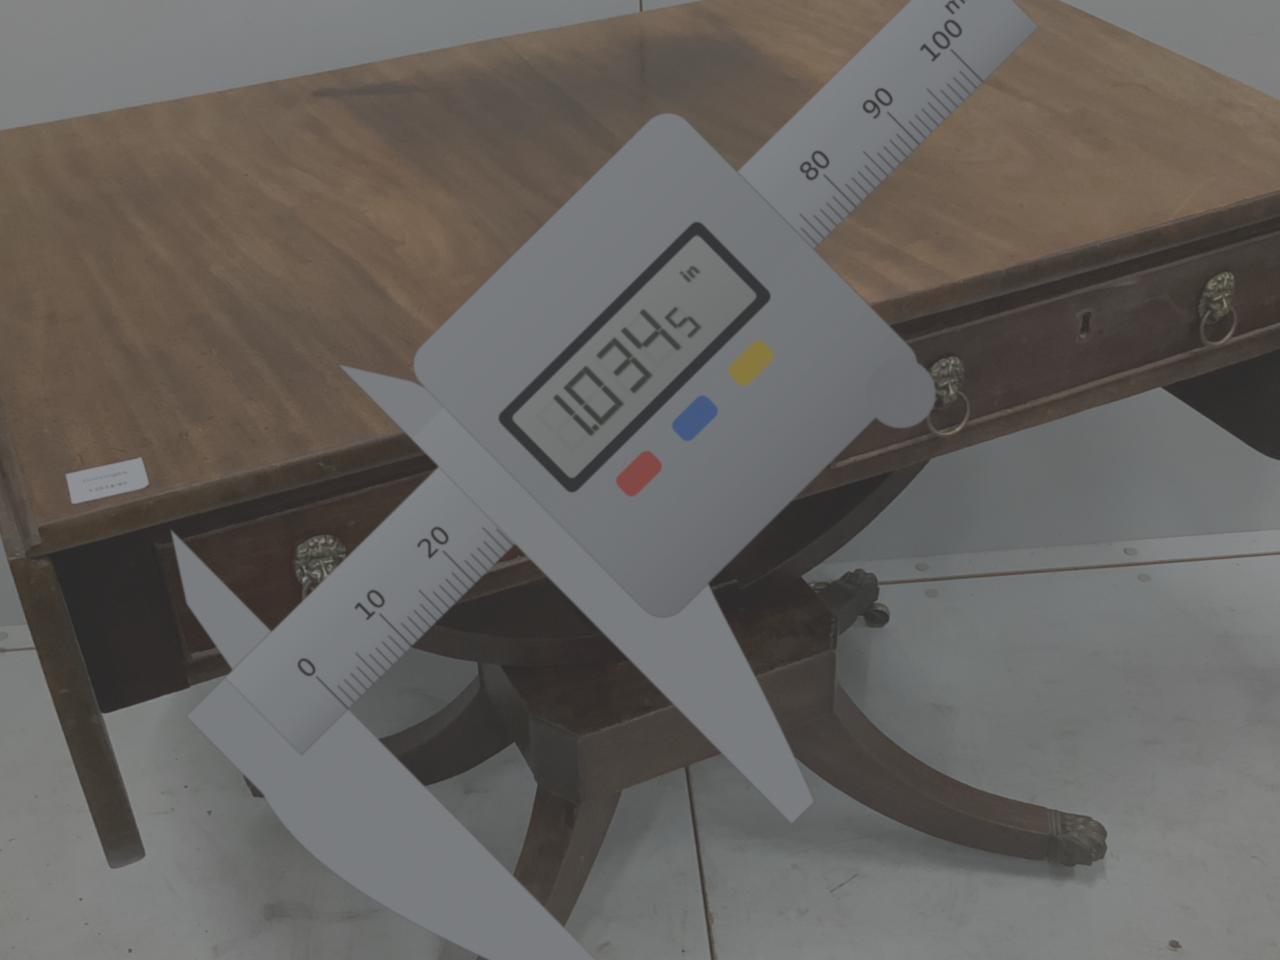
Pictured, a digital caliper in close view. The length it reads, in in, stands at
1.0345 in
